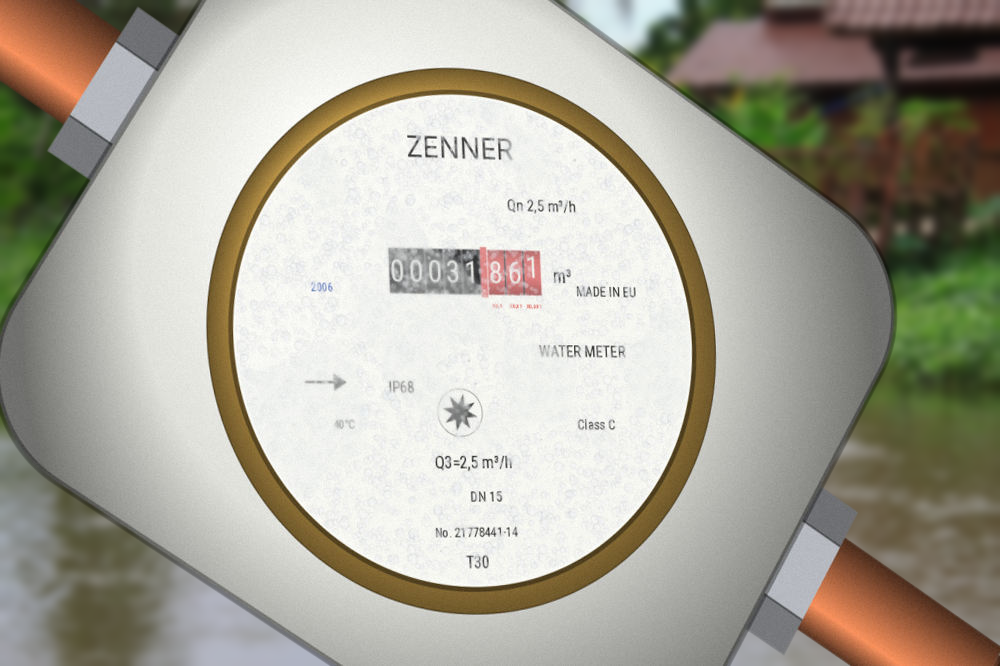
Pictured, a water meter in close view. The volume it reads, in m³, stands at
31.861 m³
